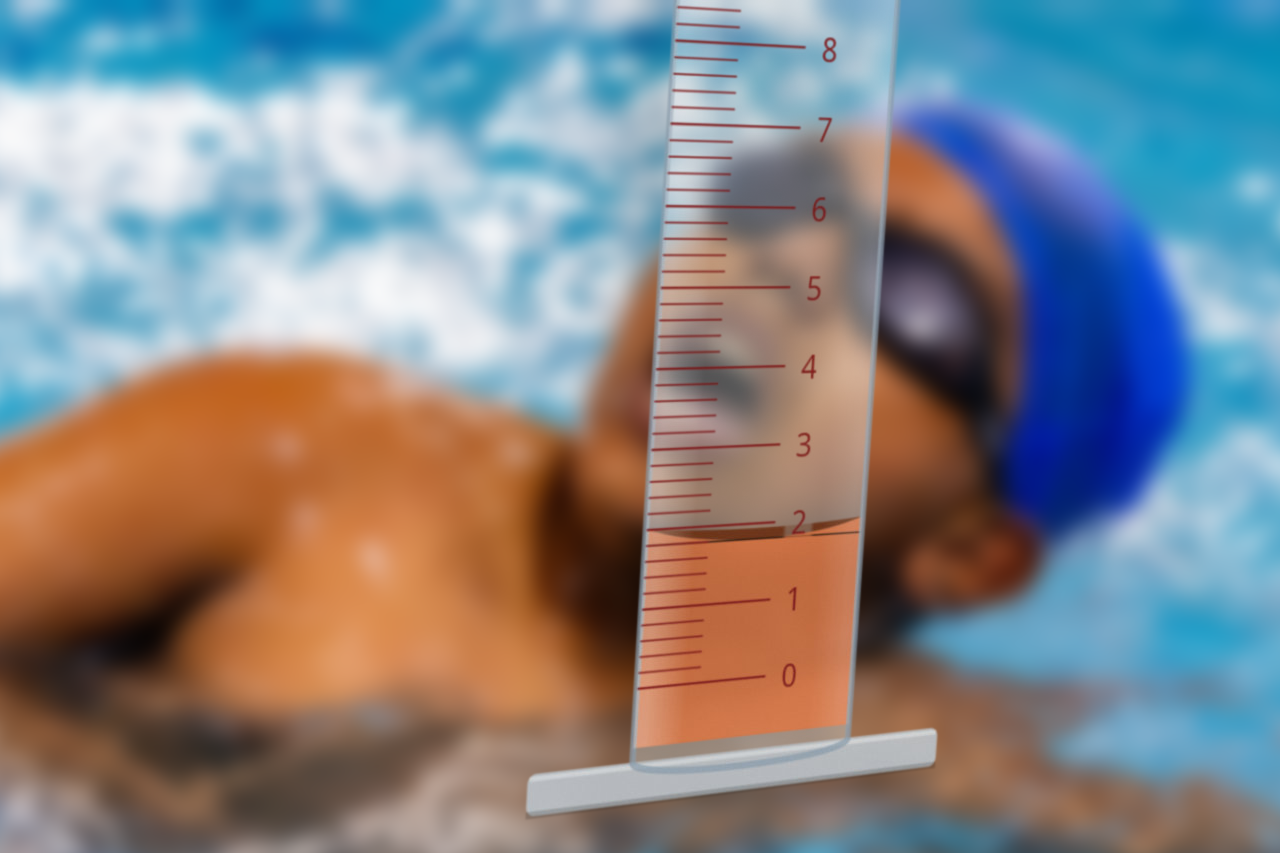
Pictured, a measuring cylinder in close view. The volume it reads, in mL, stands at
1.8 mL
